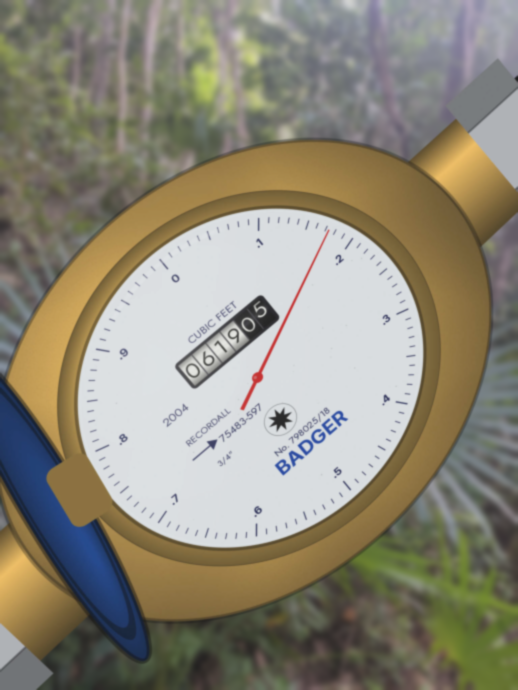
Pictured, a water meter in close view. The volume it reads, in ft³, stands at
61905.17 ft³
